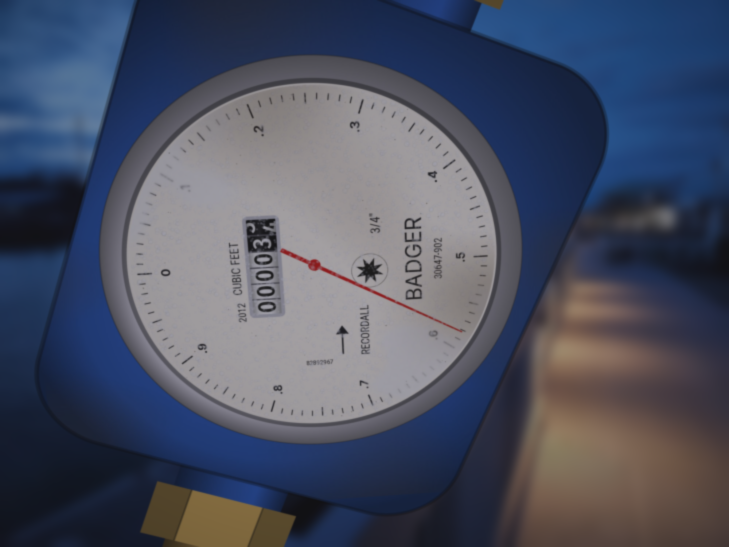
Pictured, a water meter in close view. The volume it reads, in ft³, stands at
33.58 ft³
